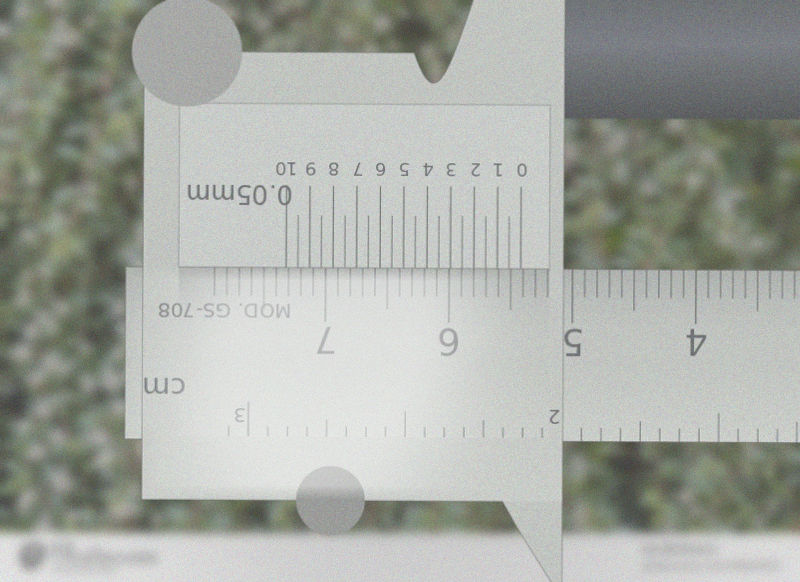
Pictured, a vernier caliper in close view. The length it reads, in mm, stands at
54.2 mm
